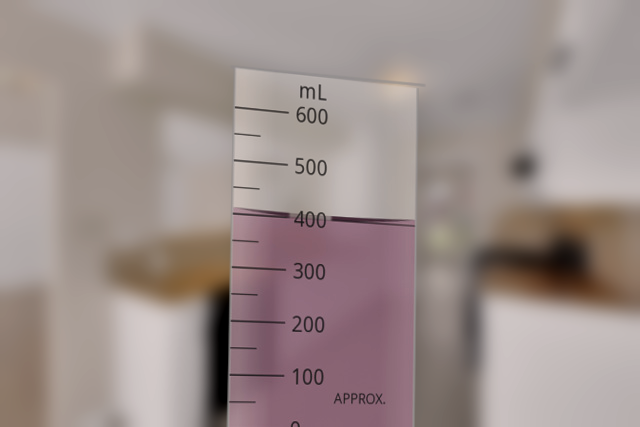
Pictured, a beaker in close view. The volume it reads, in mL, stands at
400 mL
